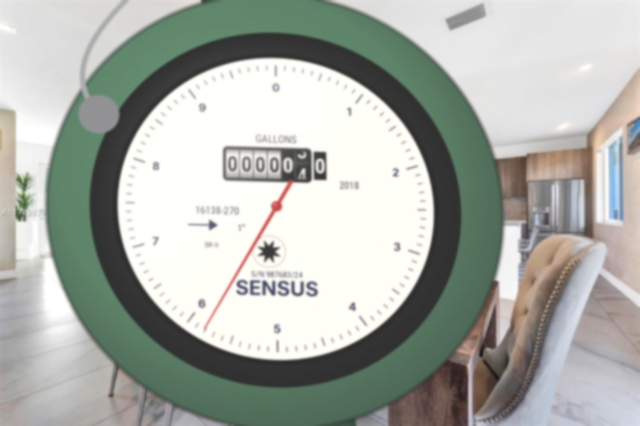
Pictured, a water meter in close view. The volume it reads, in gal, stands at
35.8 gal
